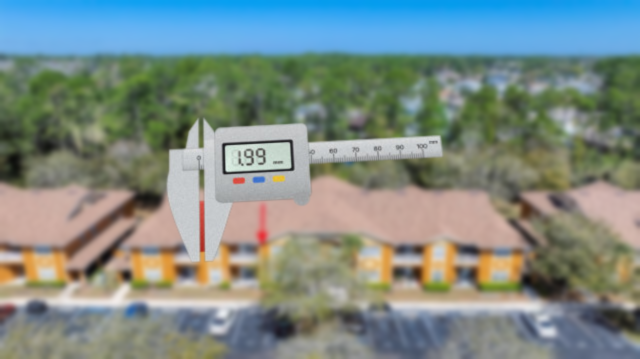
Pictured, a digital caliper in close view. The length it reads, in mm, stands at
1.99 mm
